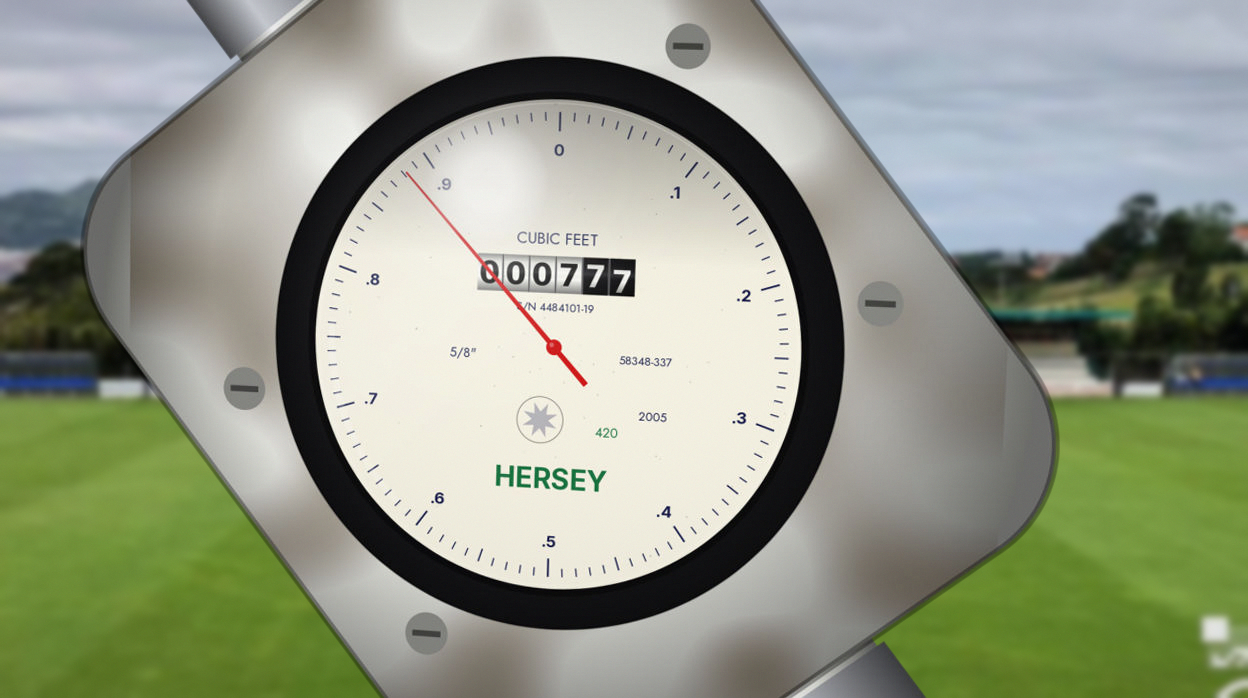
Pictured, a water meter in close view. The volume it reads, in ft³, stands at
776.88 ft³
